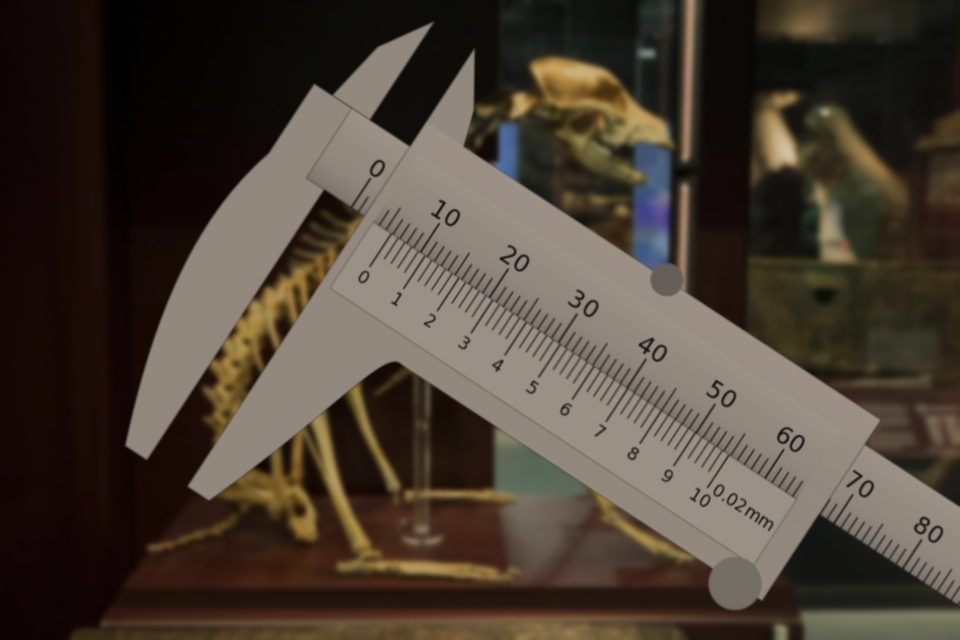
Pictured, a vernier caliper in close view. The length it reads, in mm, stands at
5.8 mm
